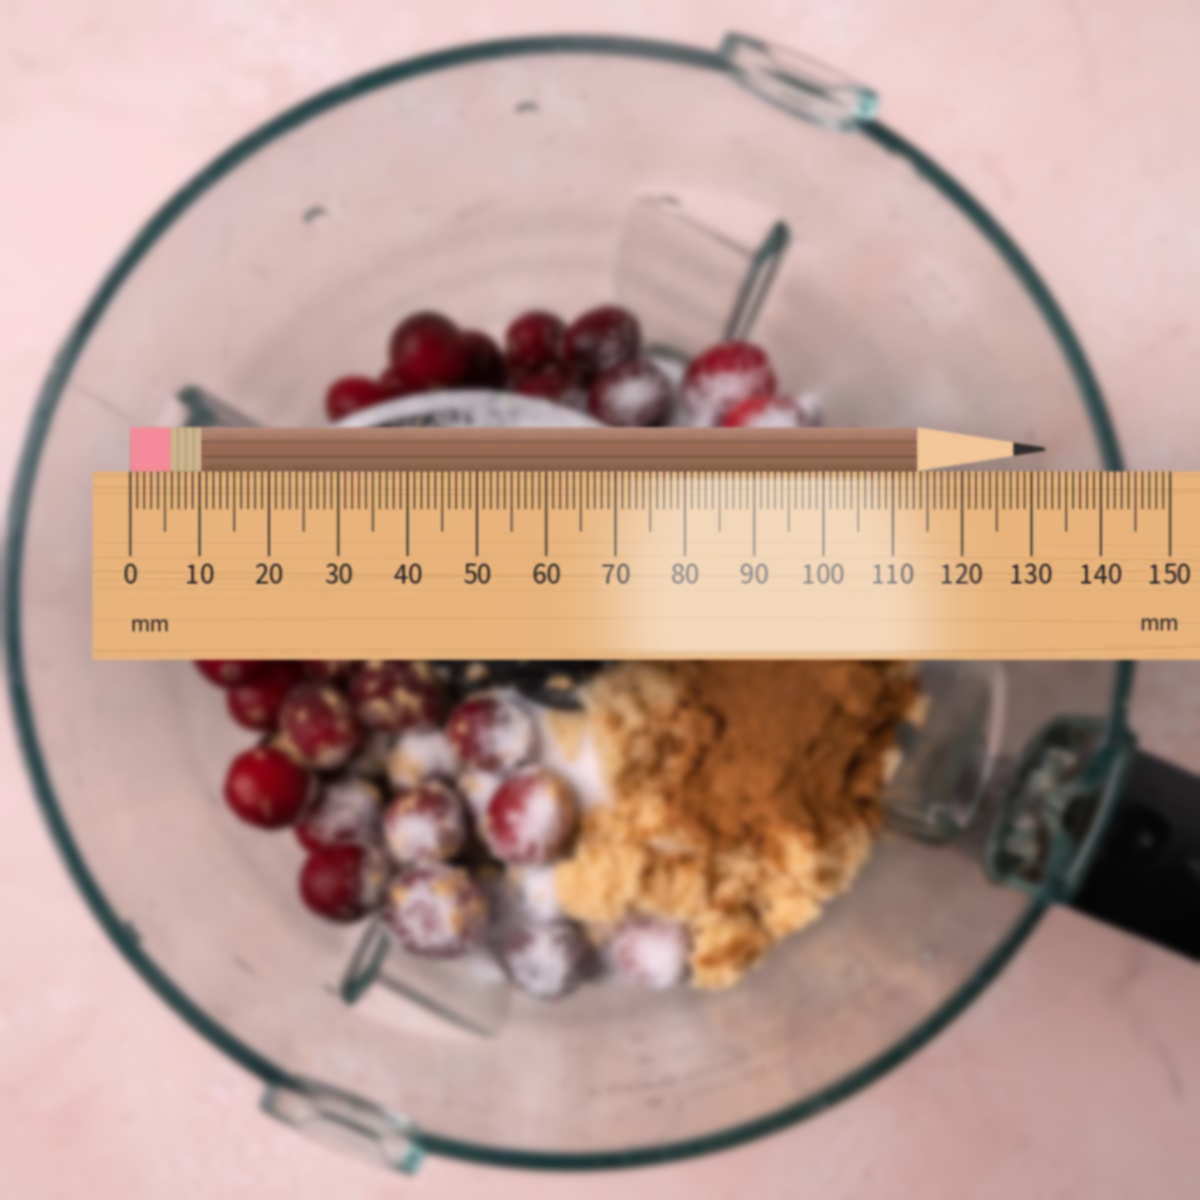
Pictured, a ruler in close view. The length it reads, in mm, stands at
132 mm
